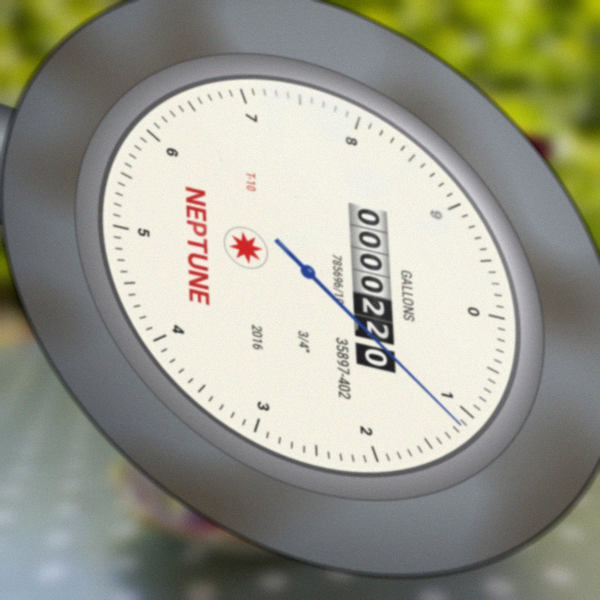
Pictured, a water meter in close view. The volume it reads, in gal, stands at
221.1 gal
